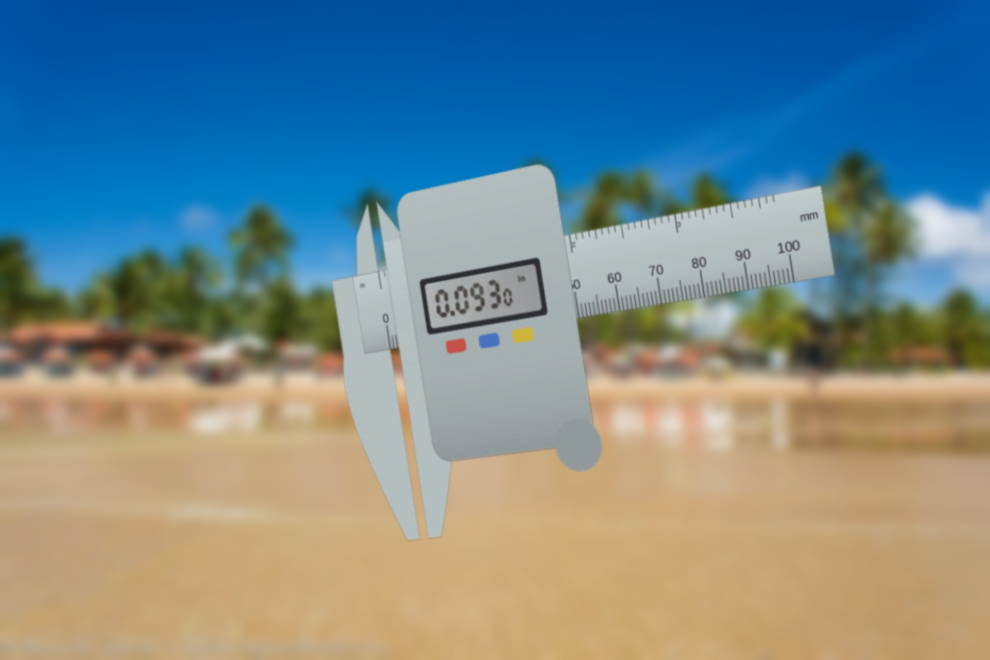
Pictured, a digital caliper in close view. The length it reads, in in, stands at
0.0930 in
